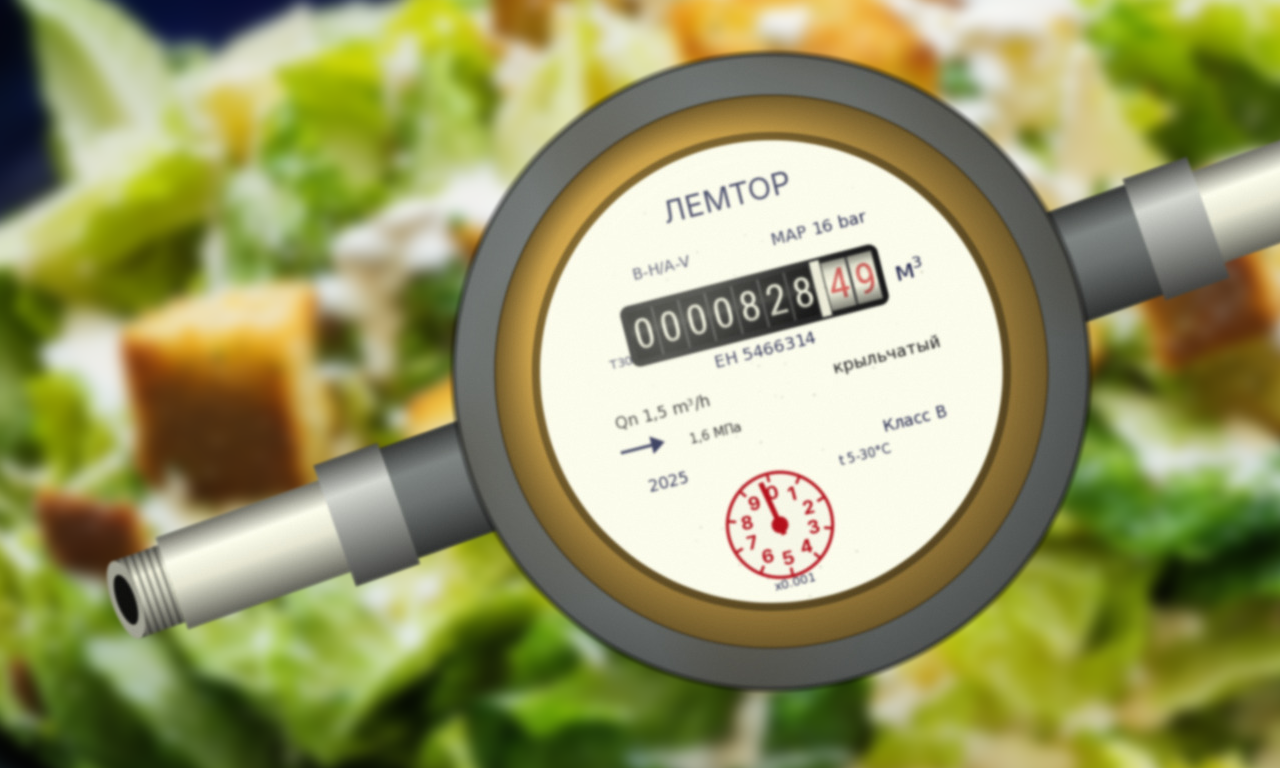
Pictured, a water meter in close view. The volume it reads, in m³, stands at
828.489 m³
